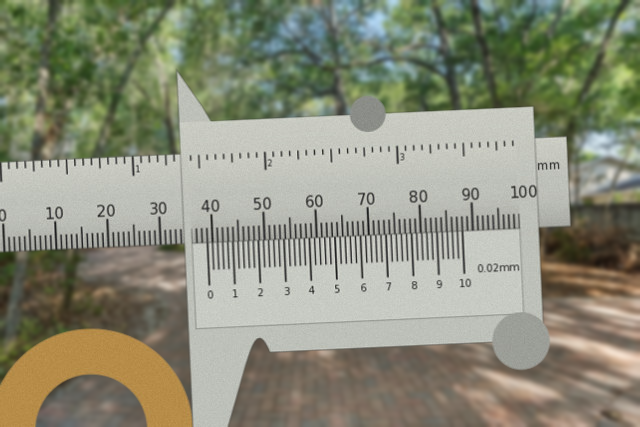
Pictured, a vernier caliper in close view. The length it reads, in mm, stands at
39.0 mm
